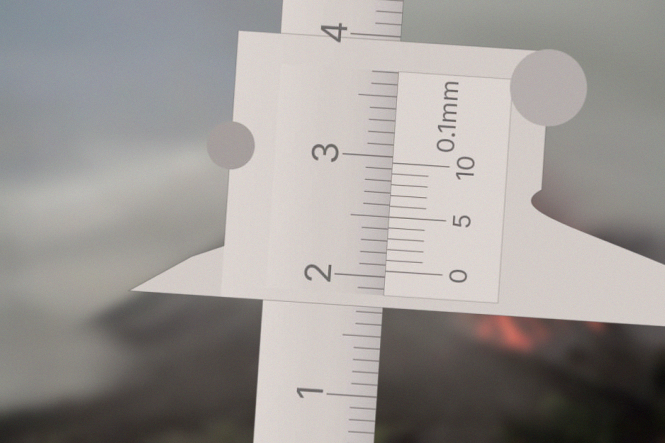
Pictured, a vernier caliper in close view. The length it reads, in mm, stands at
20.5 mm
